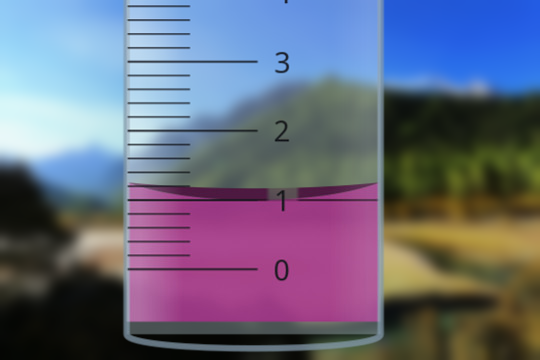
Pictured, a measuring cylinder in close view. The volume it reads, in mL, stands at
1 mL
